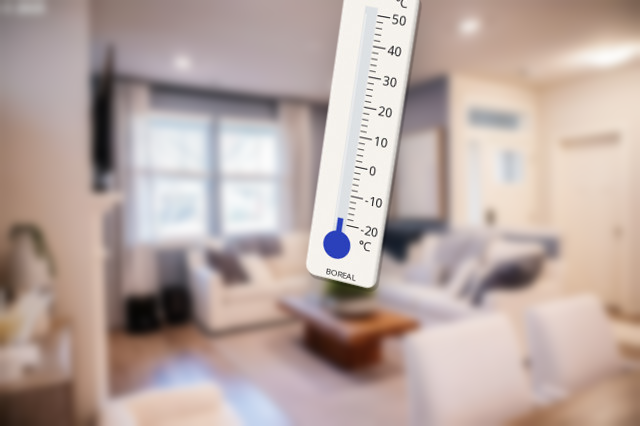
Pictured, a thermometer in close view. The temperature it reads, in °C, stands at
-18 °C
